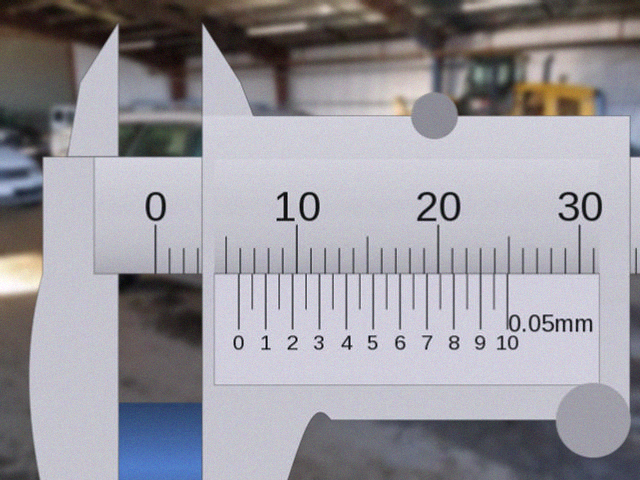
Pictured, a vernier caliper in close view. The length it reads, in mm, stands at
5.9 mm
